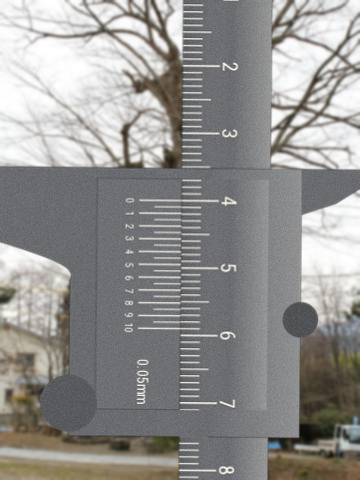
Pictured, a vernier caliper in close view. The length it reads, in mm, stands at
40.0 mm
